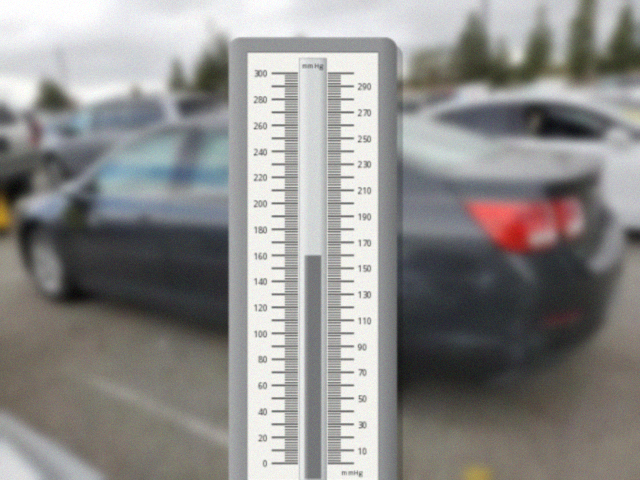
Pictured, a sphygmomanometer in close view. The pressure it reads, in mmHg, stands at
160 mmHg
